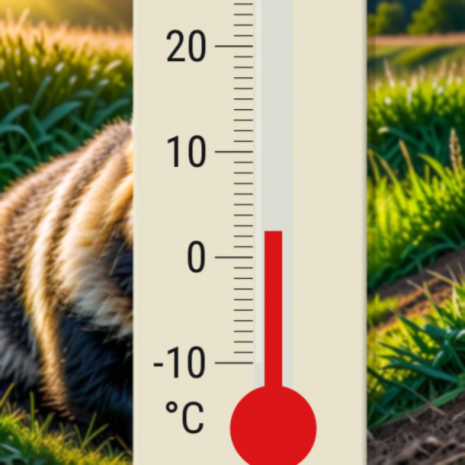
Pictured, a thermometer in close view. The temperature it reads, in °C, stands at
2.5 °C
